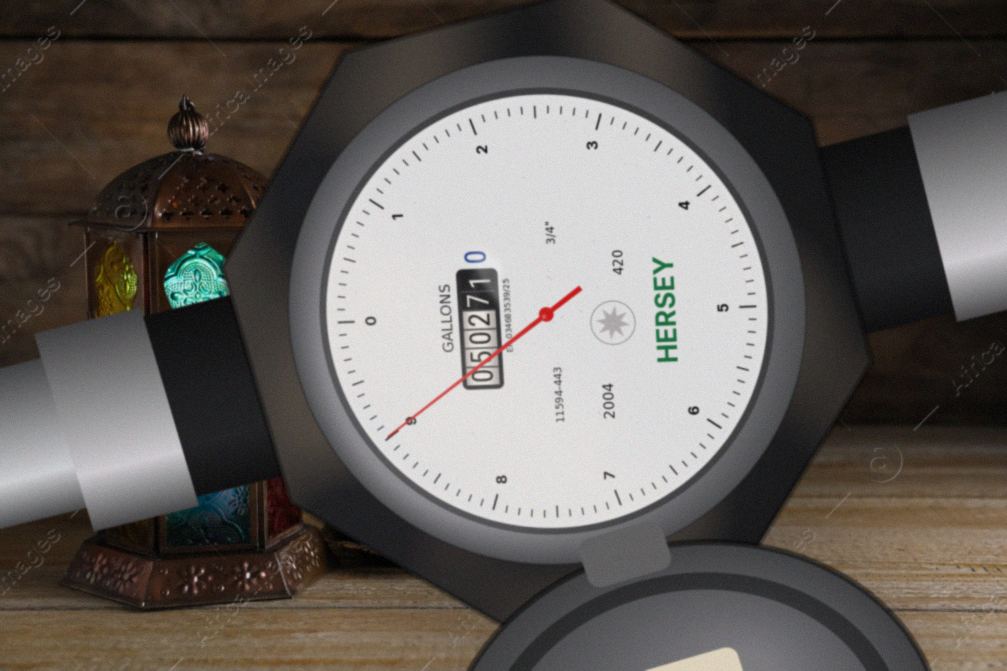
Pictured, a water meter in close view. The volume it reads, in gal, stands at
502709.0 gal
